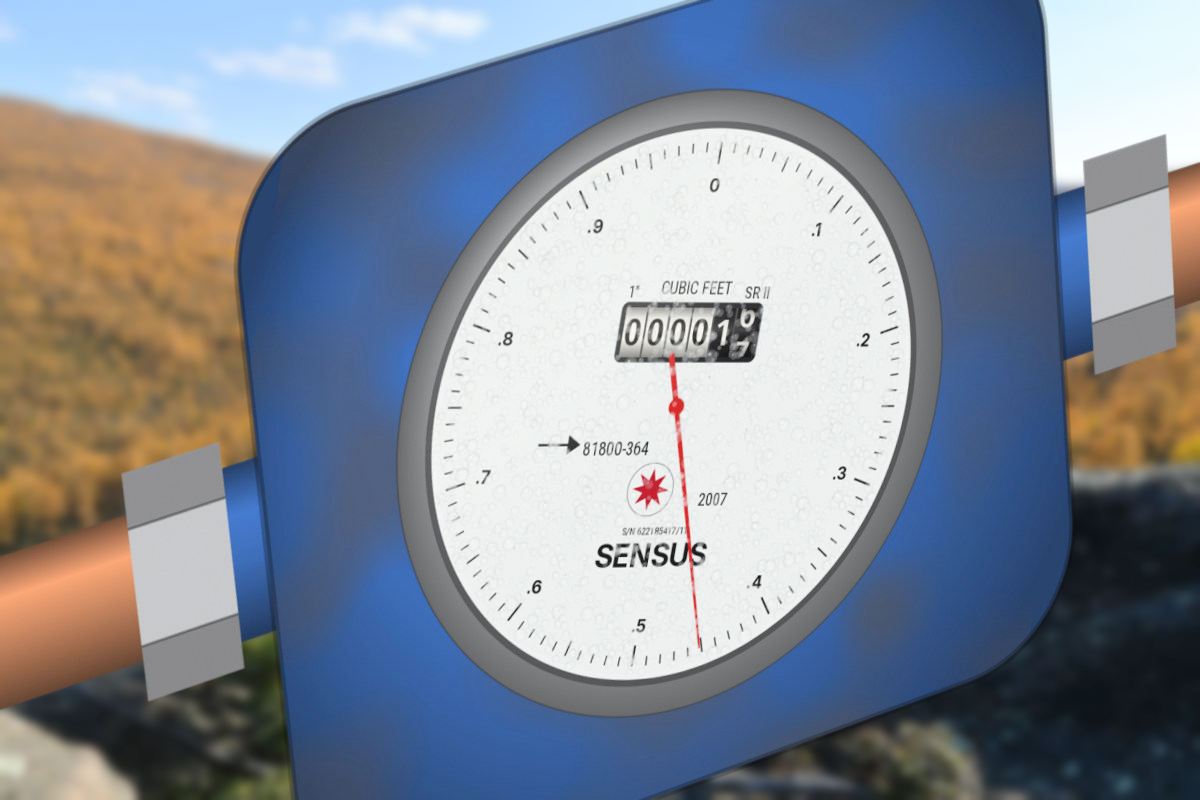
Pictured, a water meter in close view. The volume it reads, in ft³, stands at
16.45 ft³
